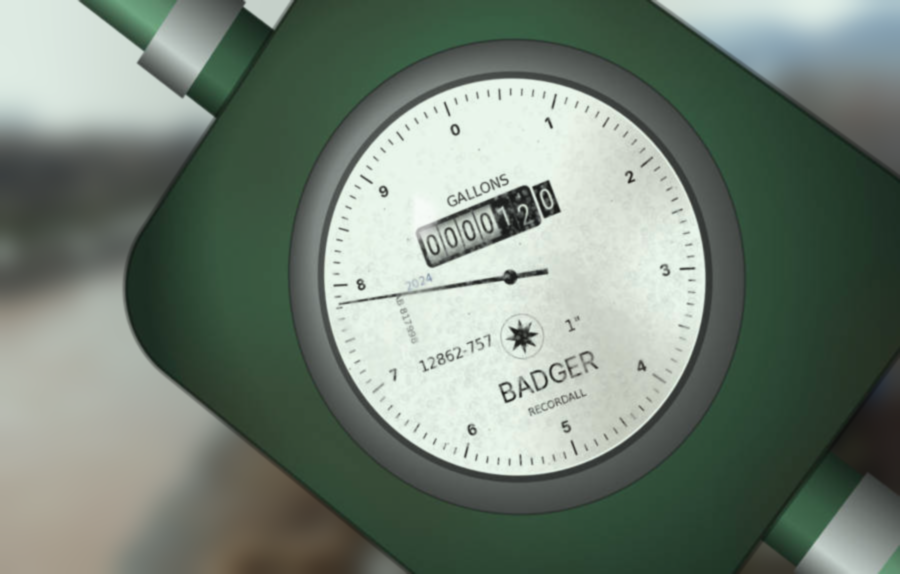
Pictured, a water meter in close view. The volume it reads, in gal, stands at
117.8 gal
